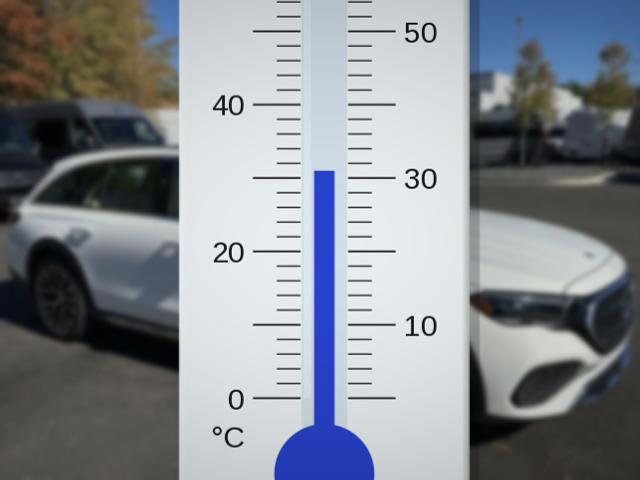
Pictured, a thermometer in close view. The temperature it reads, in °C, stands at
31 °C
